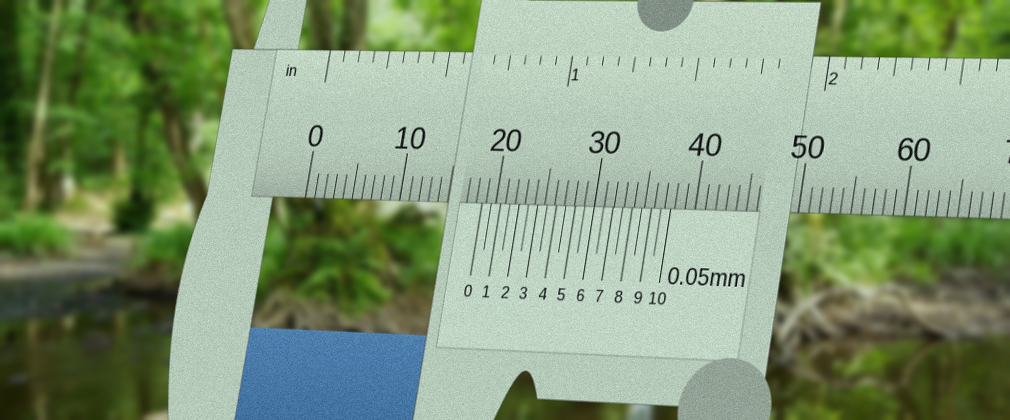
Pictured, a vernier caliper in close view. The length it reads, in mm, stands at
18.6 mm
